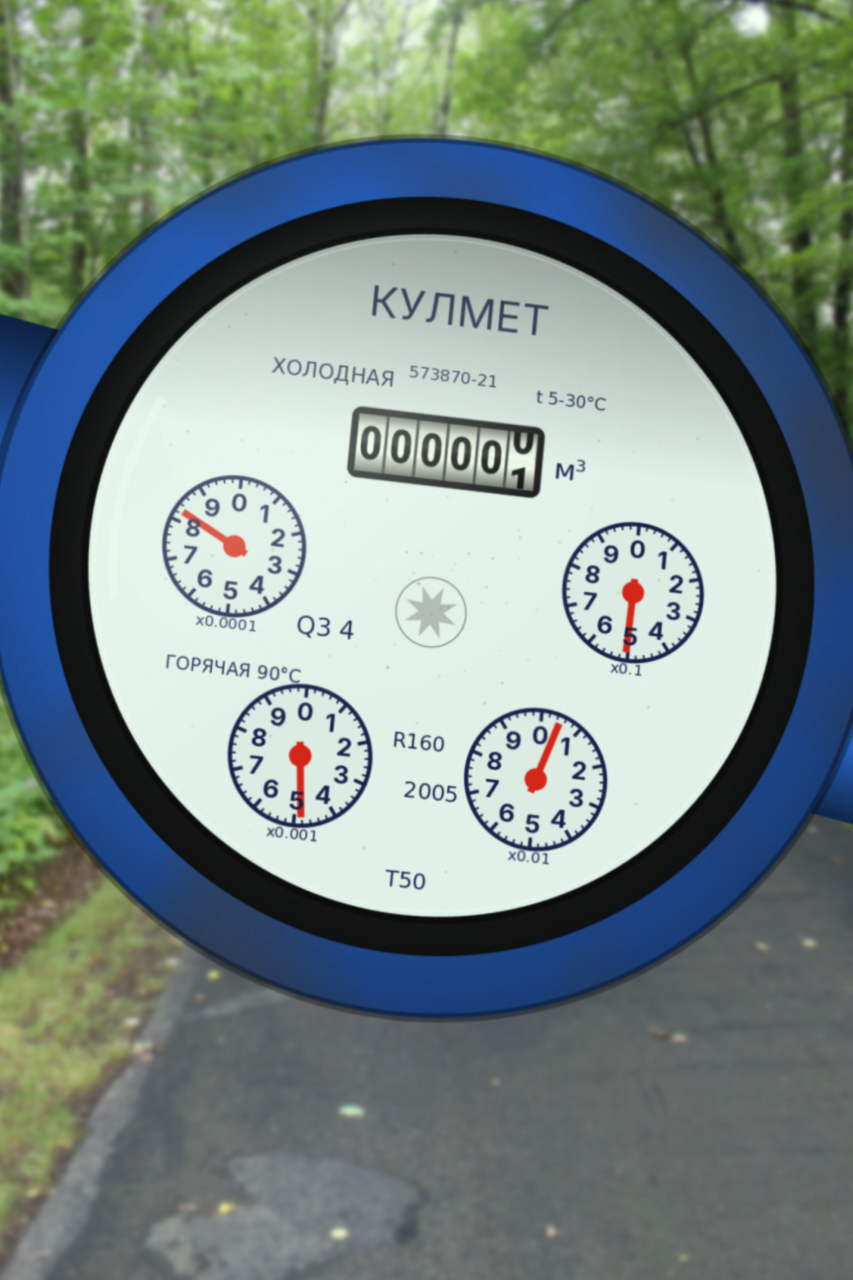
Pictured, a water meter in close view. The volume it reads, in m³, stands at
0.5048 m³
